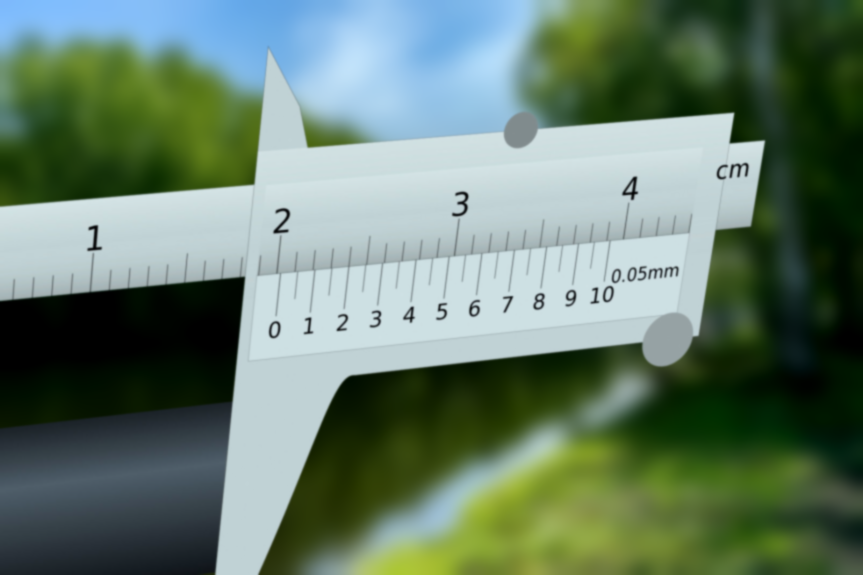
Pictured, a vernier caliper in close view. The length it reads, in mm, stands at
20.2 mm
